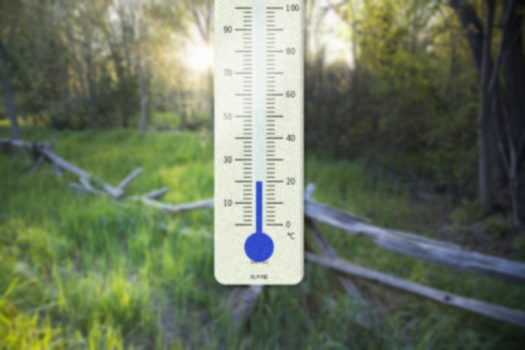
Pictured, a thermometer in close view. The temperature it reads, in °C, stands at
20 °C
